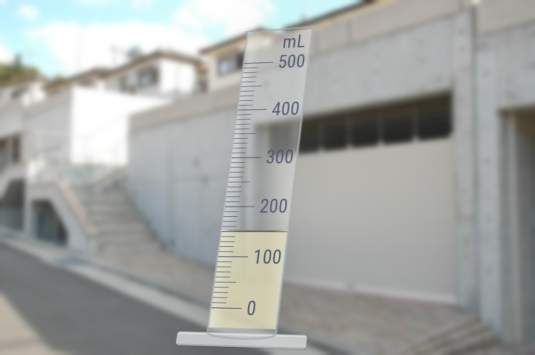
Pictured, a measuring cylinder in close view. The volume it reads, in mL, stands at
150 mL
